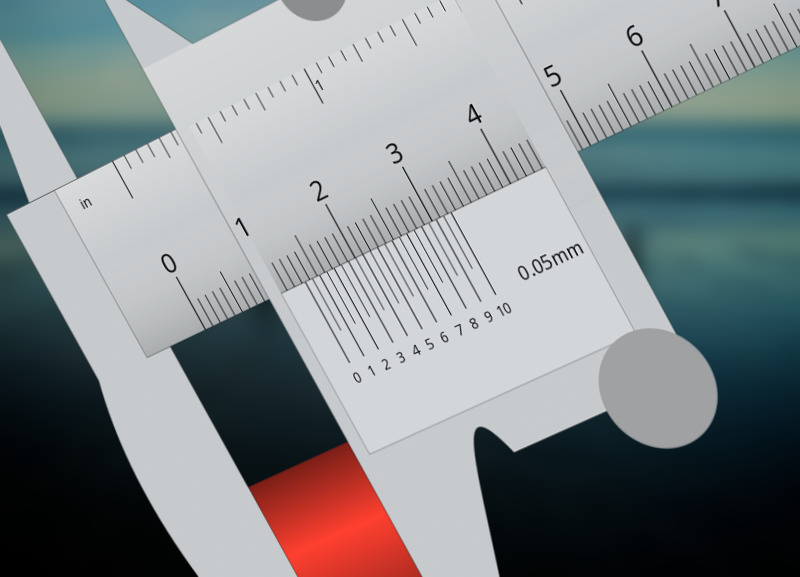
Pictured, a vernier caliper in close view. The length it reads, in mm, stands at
13.4 mm
